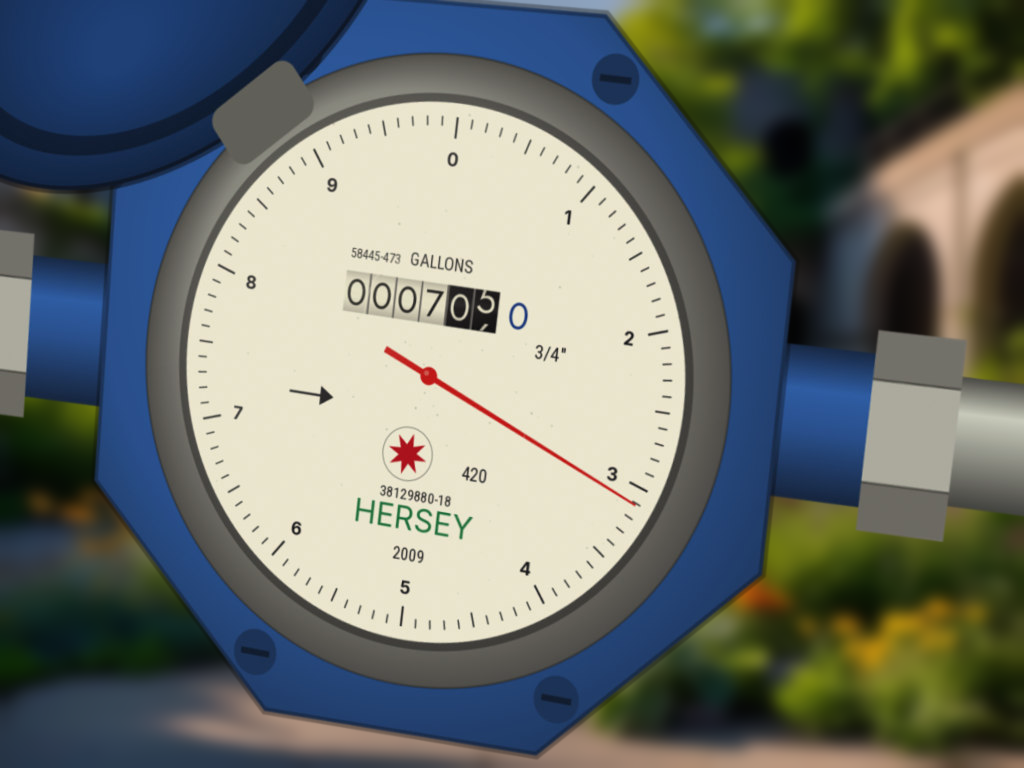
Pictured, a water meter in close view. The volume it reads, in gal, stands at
7053.1 gal
